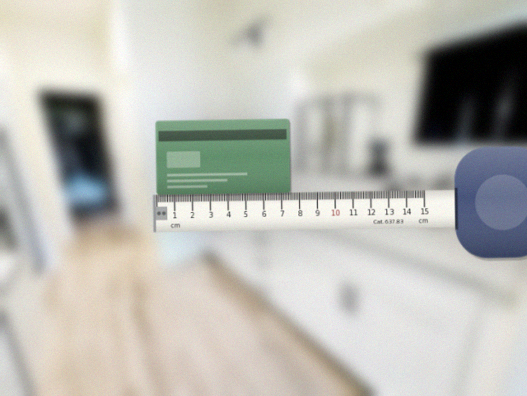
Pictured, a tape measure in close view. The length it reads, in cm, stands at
7.5 cm
